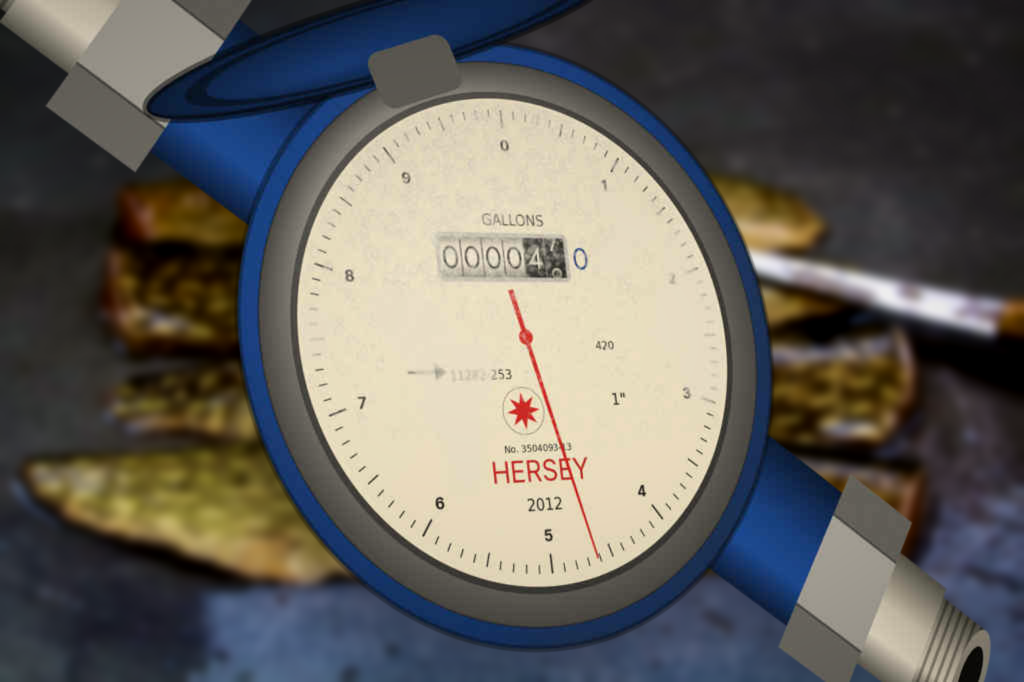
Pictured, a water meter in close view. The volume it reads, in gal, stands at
474.6 gal
